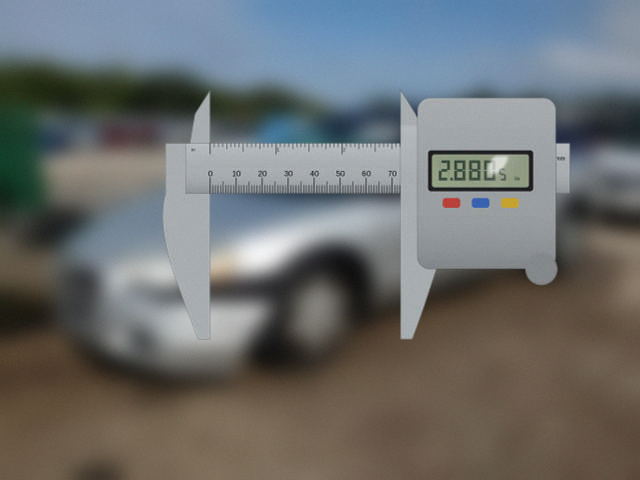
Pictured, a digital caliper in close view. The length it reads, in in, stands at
2.8805 in
